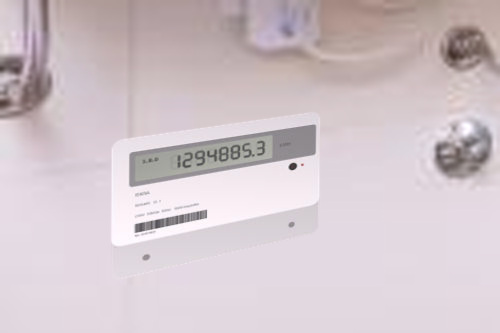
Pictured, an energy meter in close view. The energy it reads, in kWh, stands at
1294885.3 kWh
